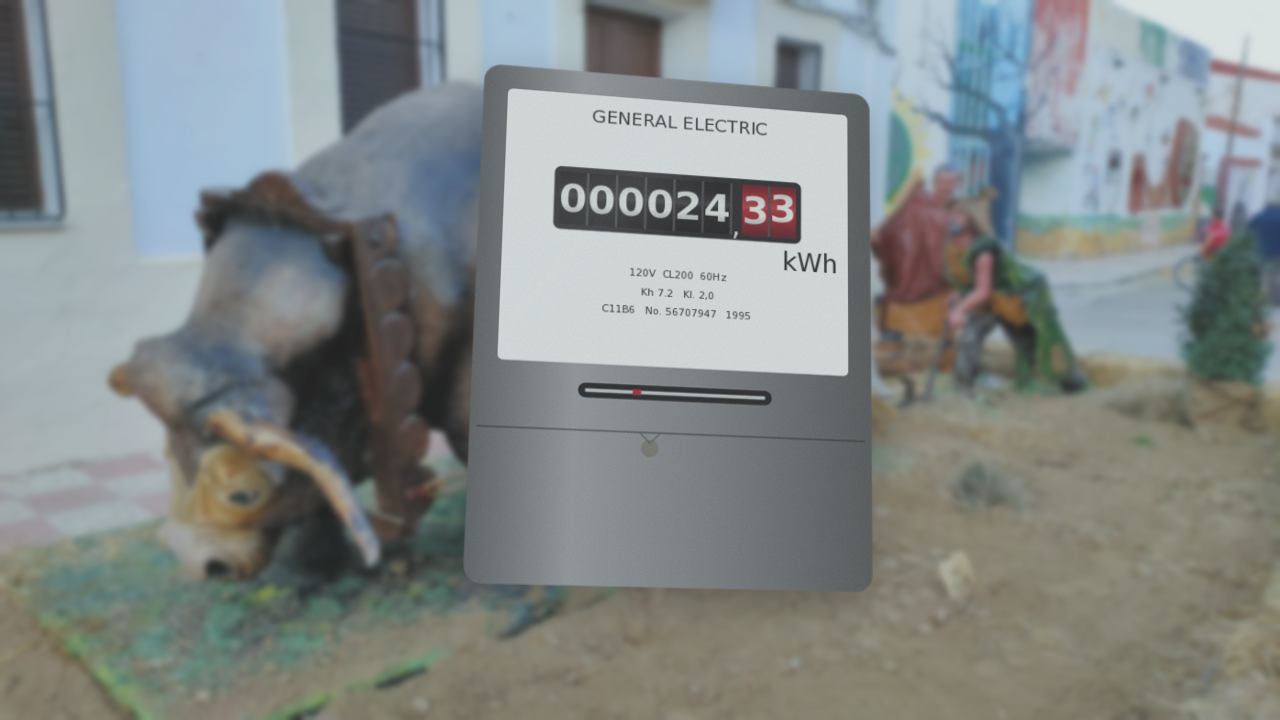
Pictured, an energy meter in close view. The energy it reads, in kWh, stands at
24.33 kWh
